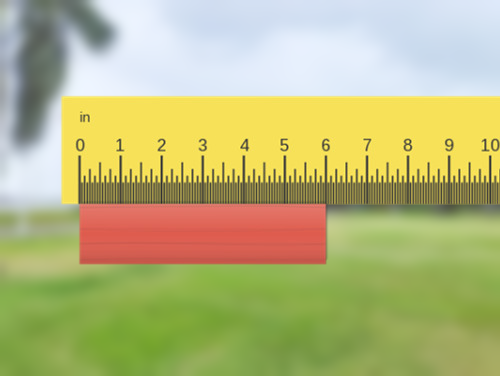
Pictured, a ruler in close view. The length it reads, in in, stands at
6 in
